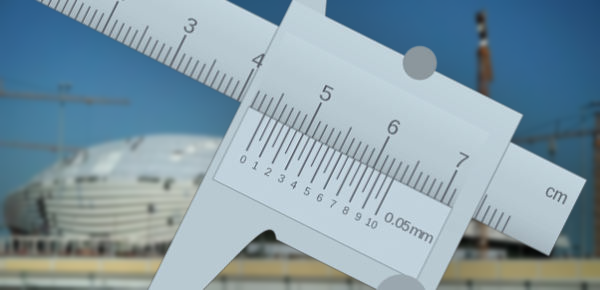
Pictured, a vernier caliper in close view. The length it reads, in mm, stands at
44.0 mm
